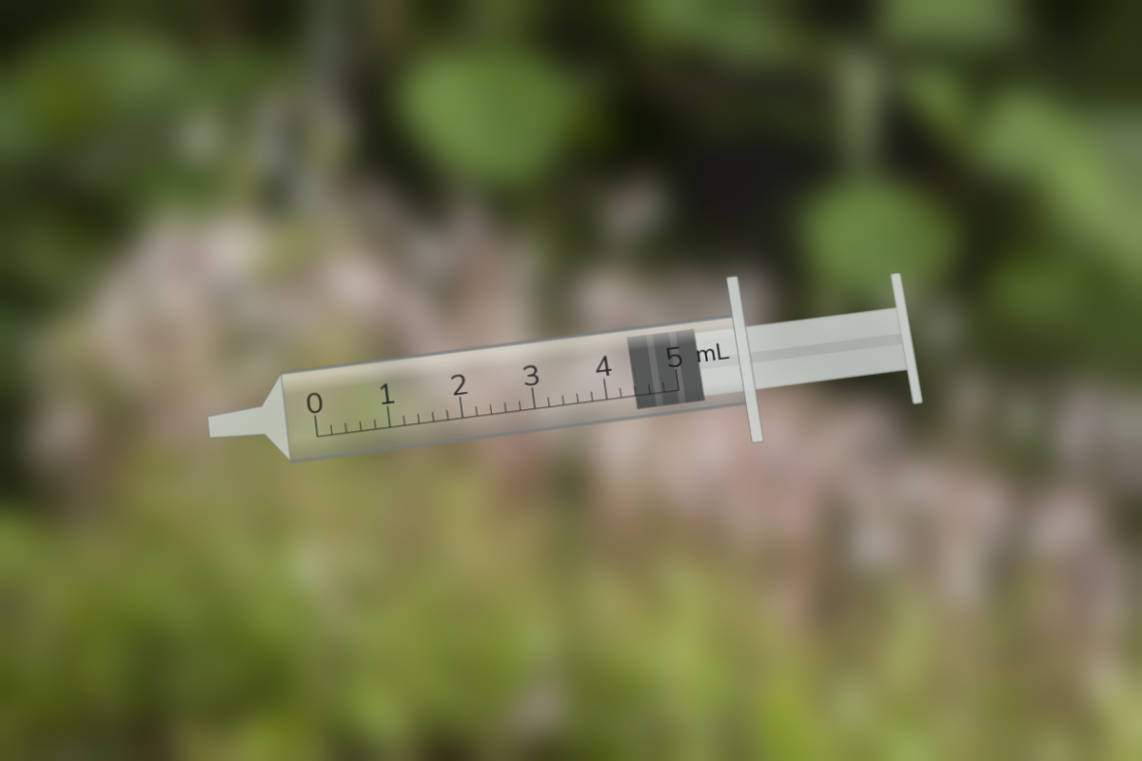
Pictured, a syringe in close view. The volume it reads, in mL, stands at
4.4 mL
